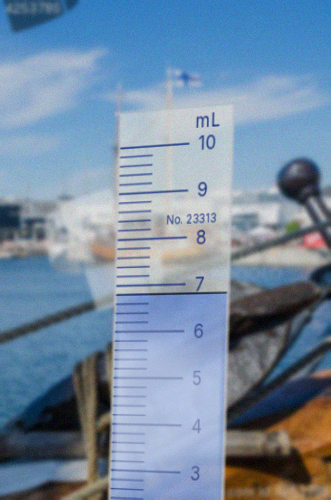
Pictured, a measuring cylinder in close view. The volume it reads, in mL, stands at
6.8 mL
